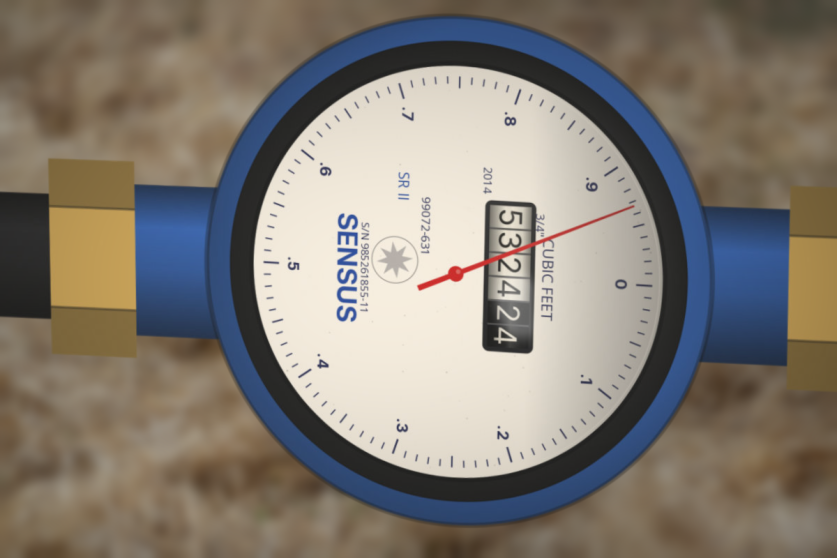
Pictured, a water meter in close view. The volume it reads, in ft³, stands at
532423.93 ft³
